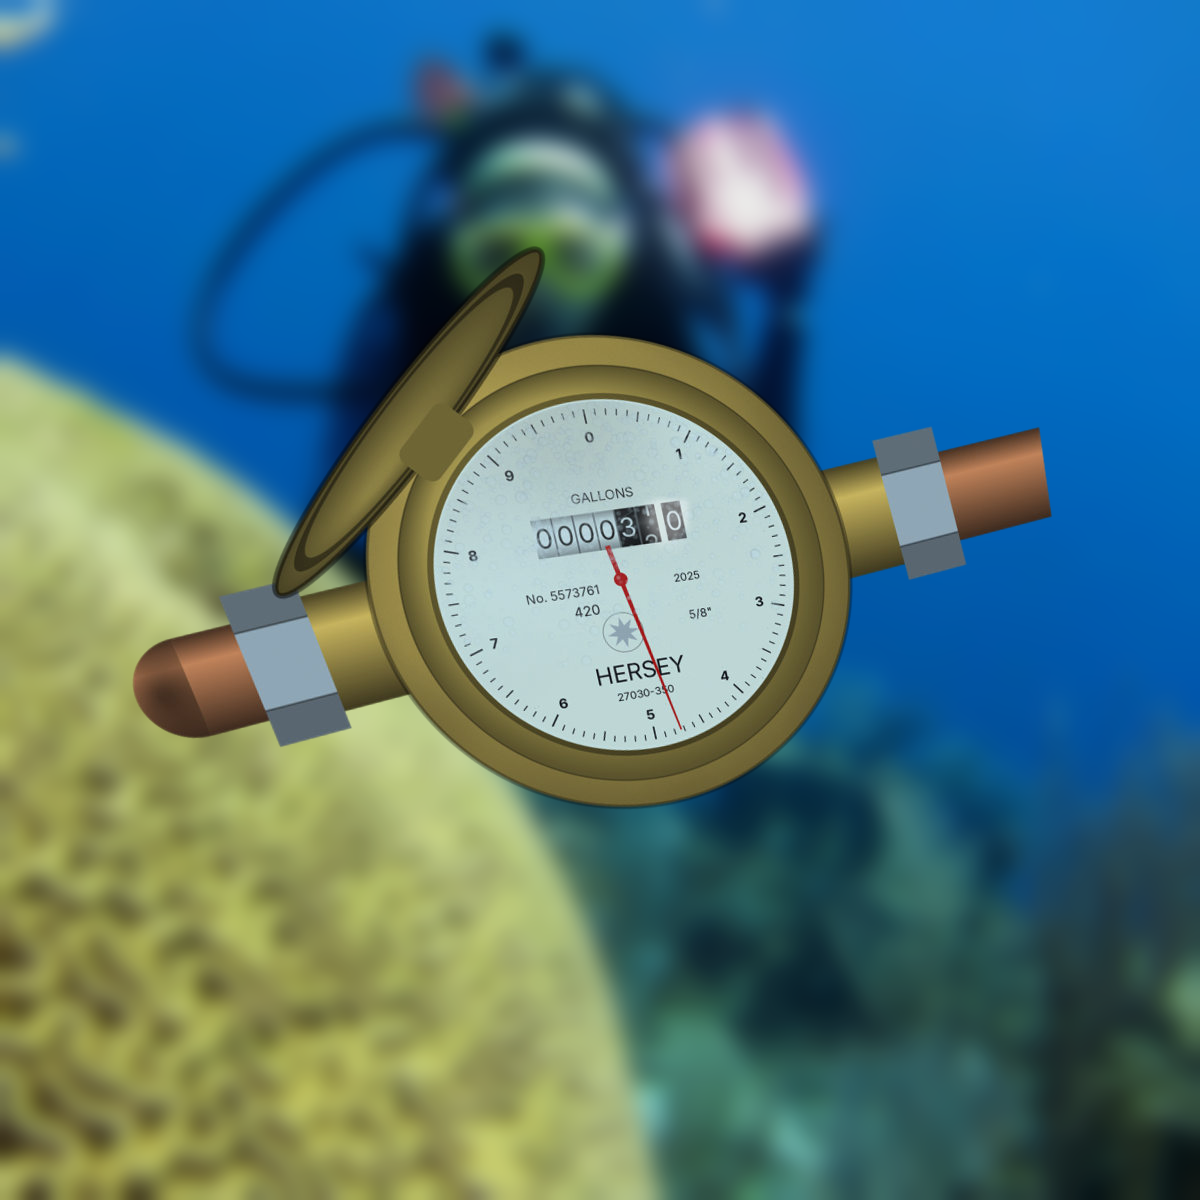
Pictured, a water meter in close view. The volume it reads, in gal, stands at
314.7 gal
